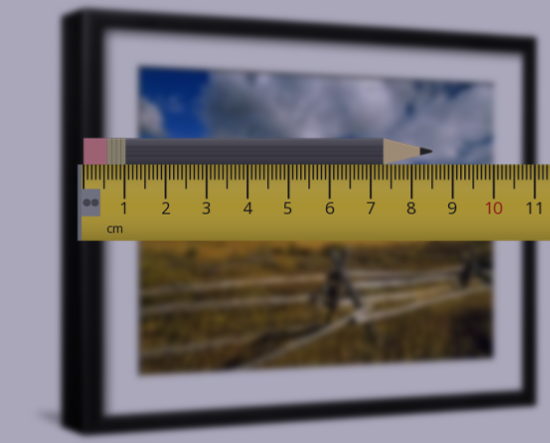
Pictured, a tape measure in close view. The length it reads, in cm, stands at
8.5 cm
